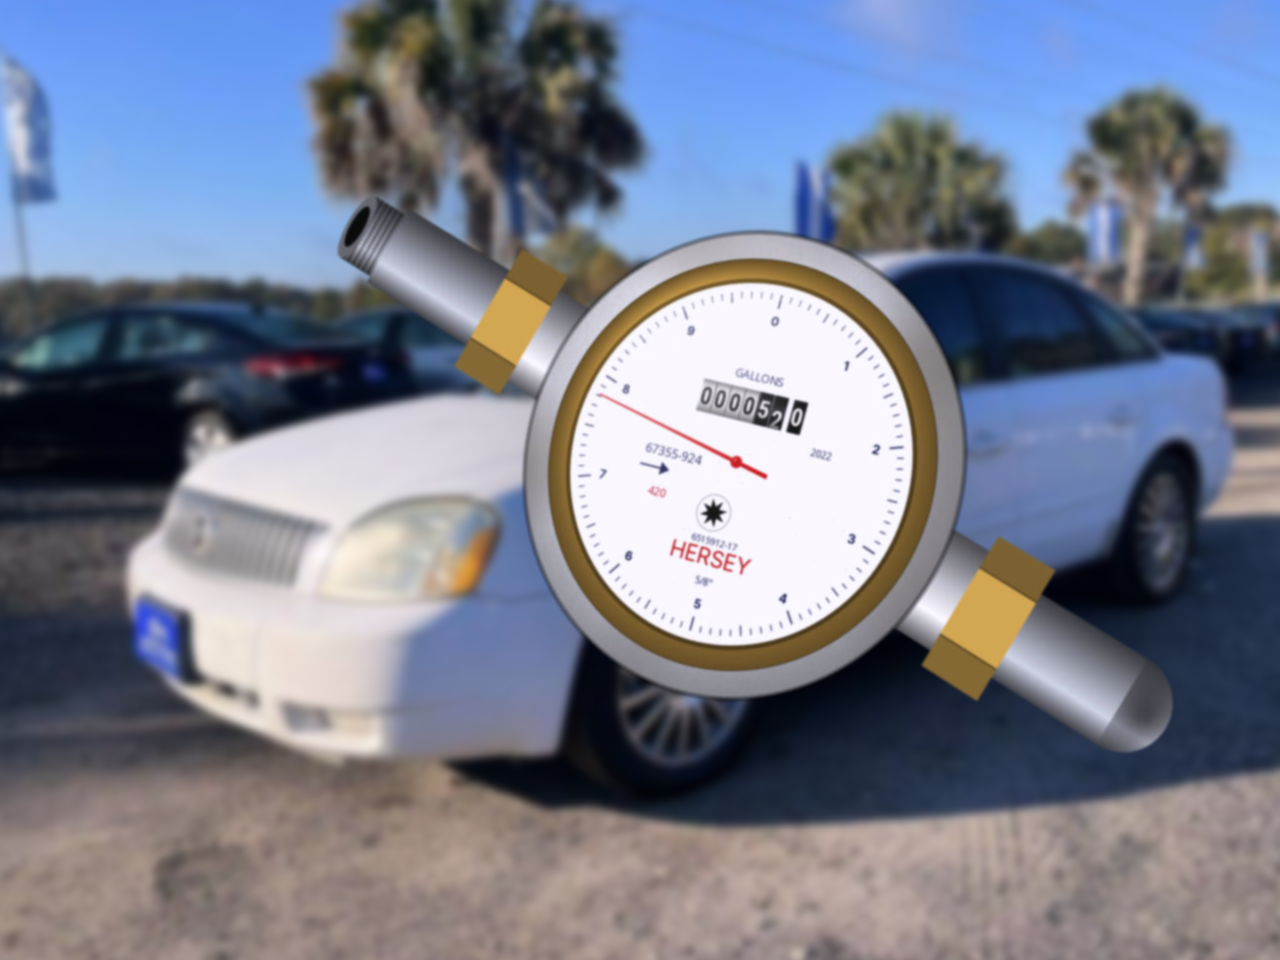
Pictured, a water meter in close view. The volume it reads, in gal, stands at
517.8 gal
